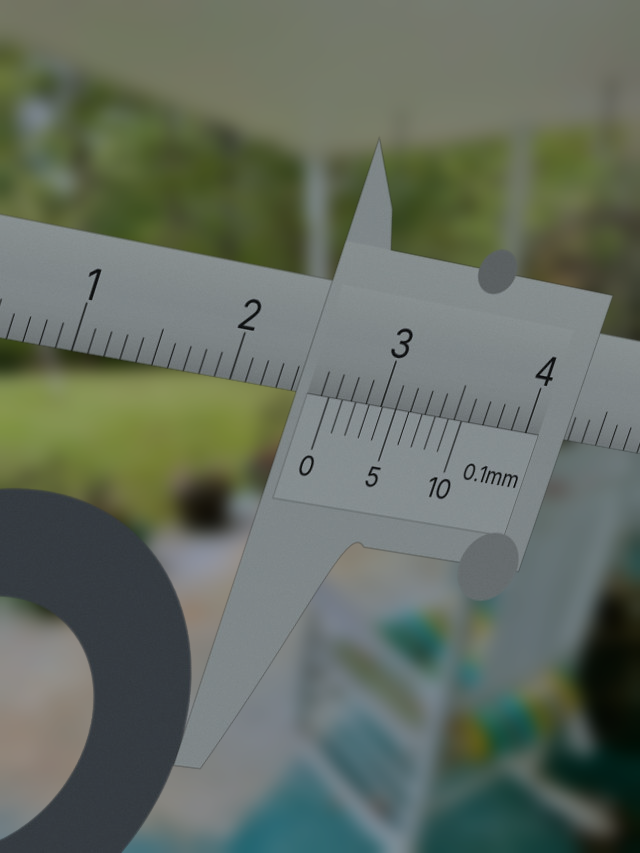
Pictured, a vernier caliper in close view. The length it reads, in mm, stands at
26.5 mm
